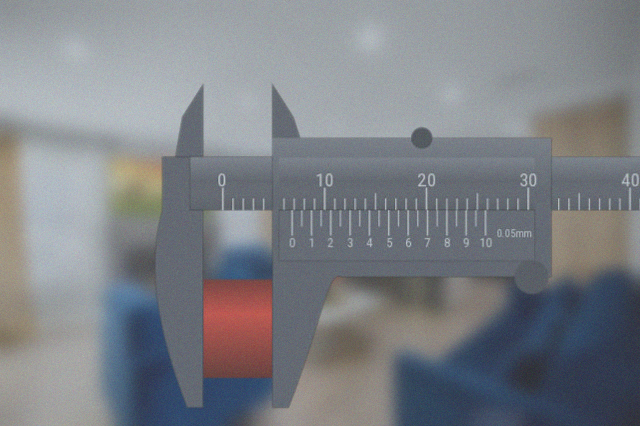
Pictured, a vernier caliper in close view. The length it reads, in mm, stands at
6.8 mm
